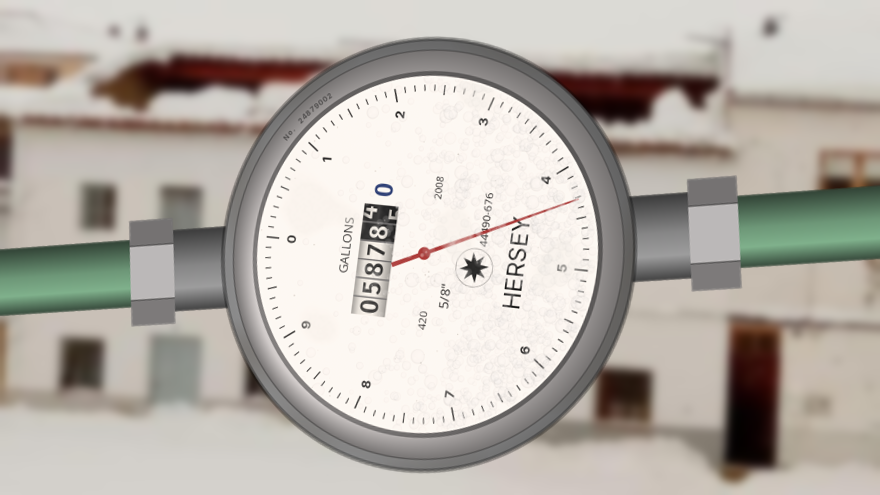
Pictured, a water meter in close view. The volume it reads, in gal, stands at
587844.3 gal
